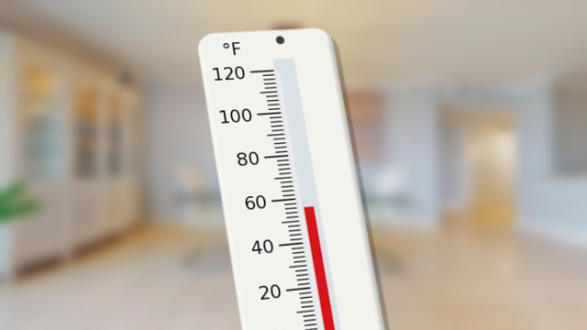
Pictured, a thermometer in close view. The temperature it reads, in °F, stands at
56 °F
